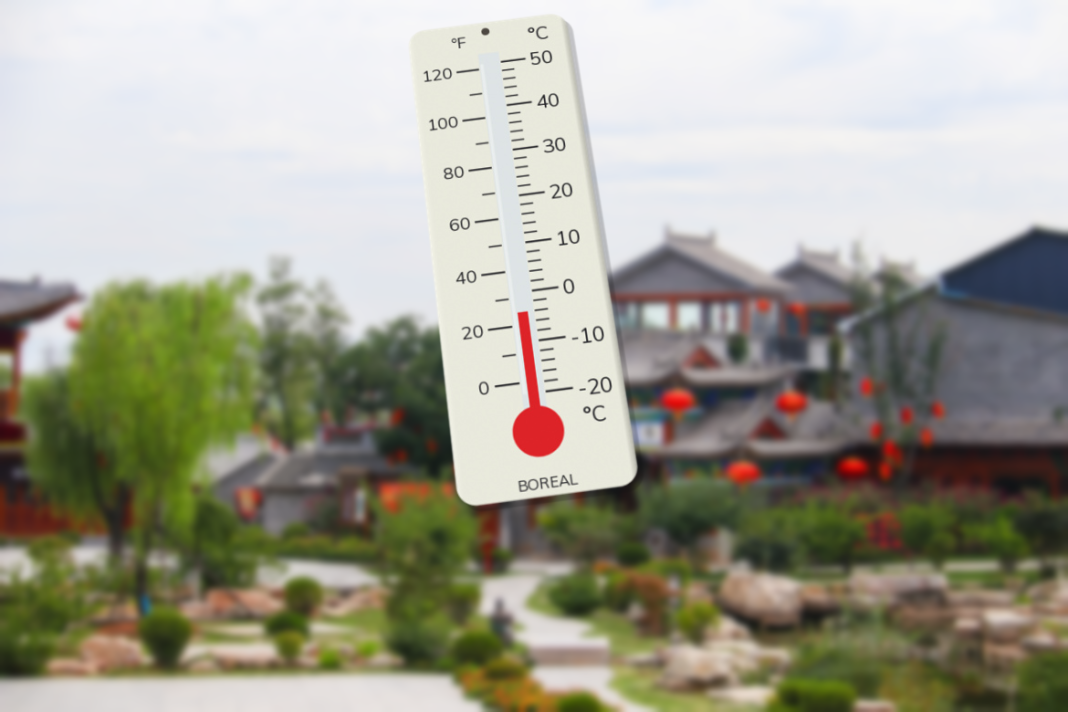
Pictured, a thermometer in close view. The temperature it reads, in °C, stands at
-4 °C
